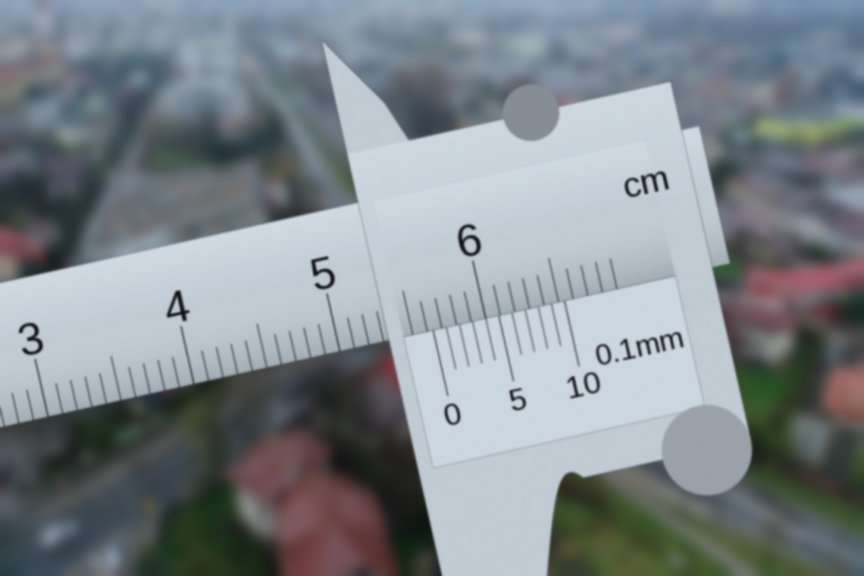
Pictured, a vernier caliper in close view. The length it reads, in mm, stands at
56.4 mm
